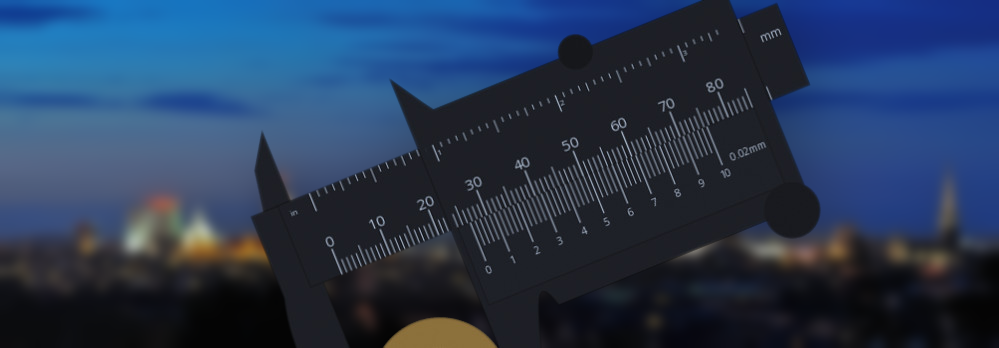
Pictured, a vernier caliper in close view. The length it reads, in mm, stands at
26.5 mm
